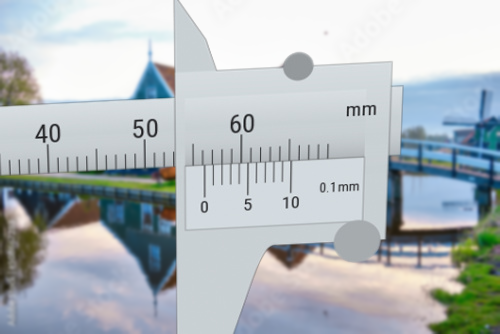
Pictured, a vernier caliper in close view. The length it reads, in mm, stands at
56.2 mm
